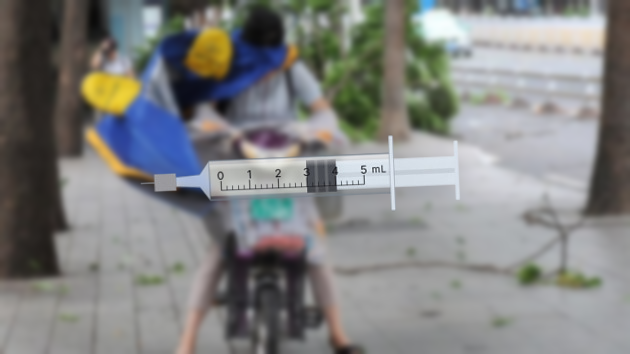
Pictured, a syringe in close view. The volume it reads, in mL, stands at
3 mL
